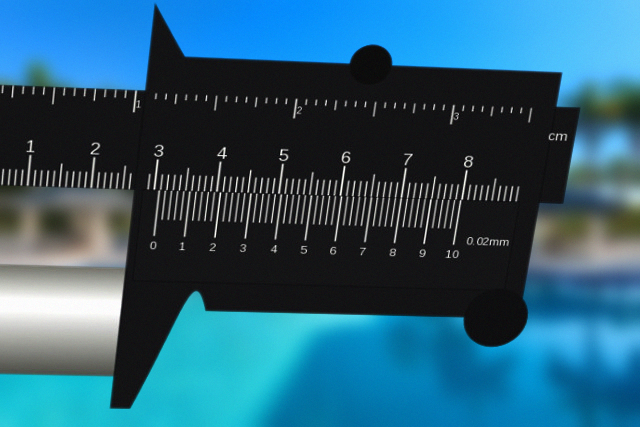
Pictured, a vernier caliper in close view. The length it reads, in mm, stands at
30.8 mm
